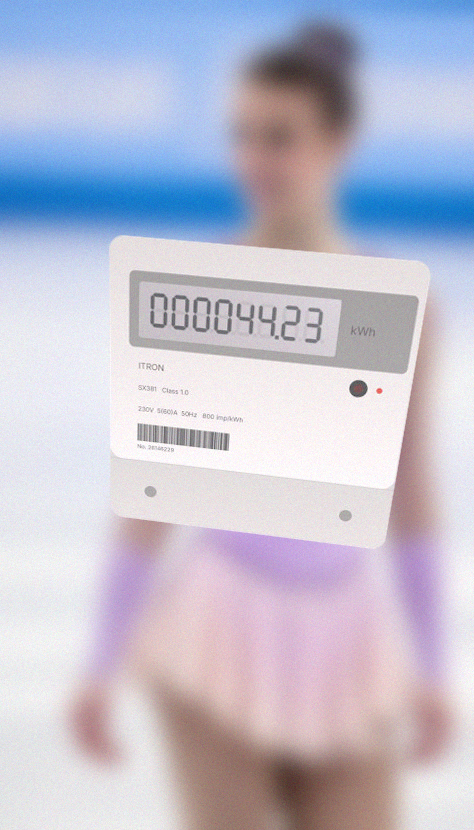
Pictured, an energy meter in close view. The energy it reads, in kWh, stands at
44.23 kWh
